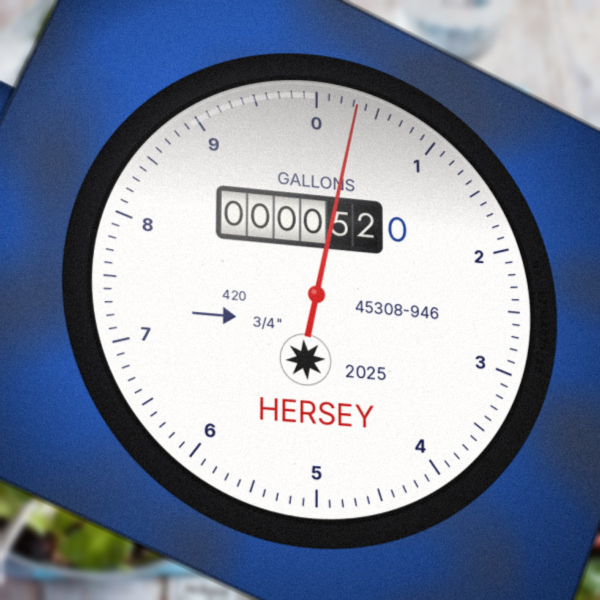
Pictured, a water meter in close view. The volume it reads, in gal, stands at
520.3 gal
